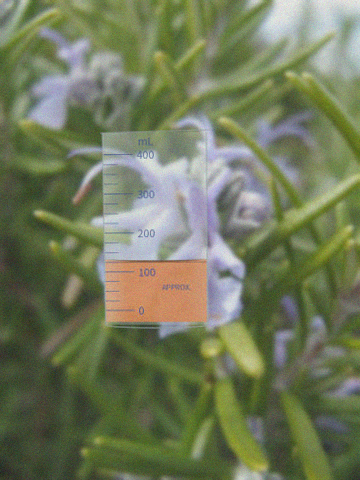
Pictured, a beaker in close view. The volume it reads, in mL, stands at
125 mL
